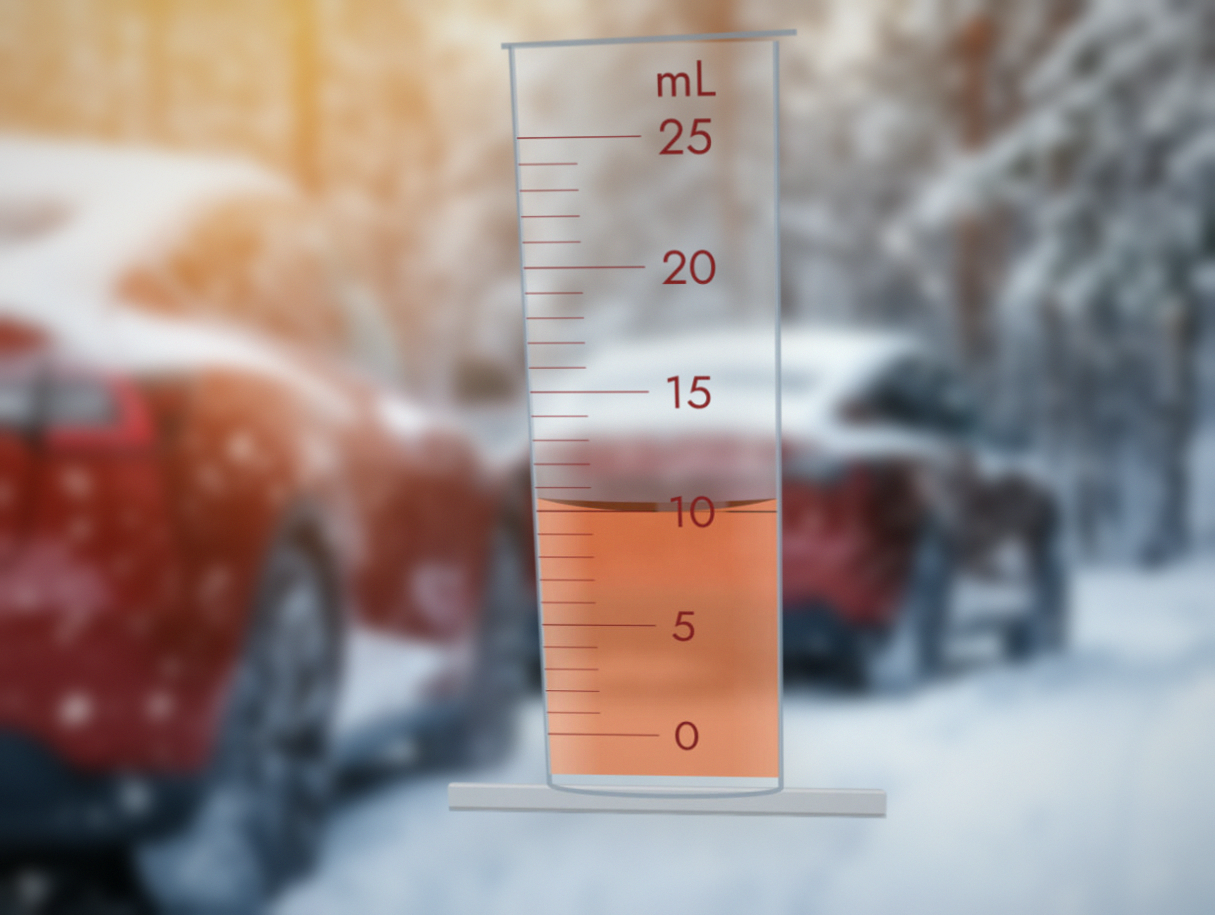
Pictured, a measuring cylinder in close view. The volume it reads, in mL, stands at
10 mL
